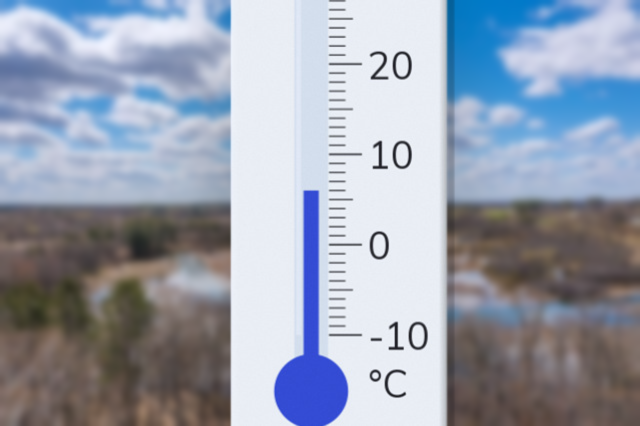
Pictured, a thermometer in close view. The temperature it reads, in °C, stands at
6 °C
